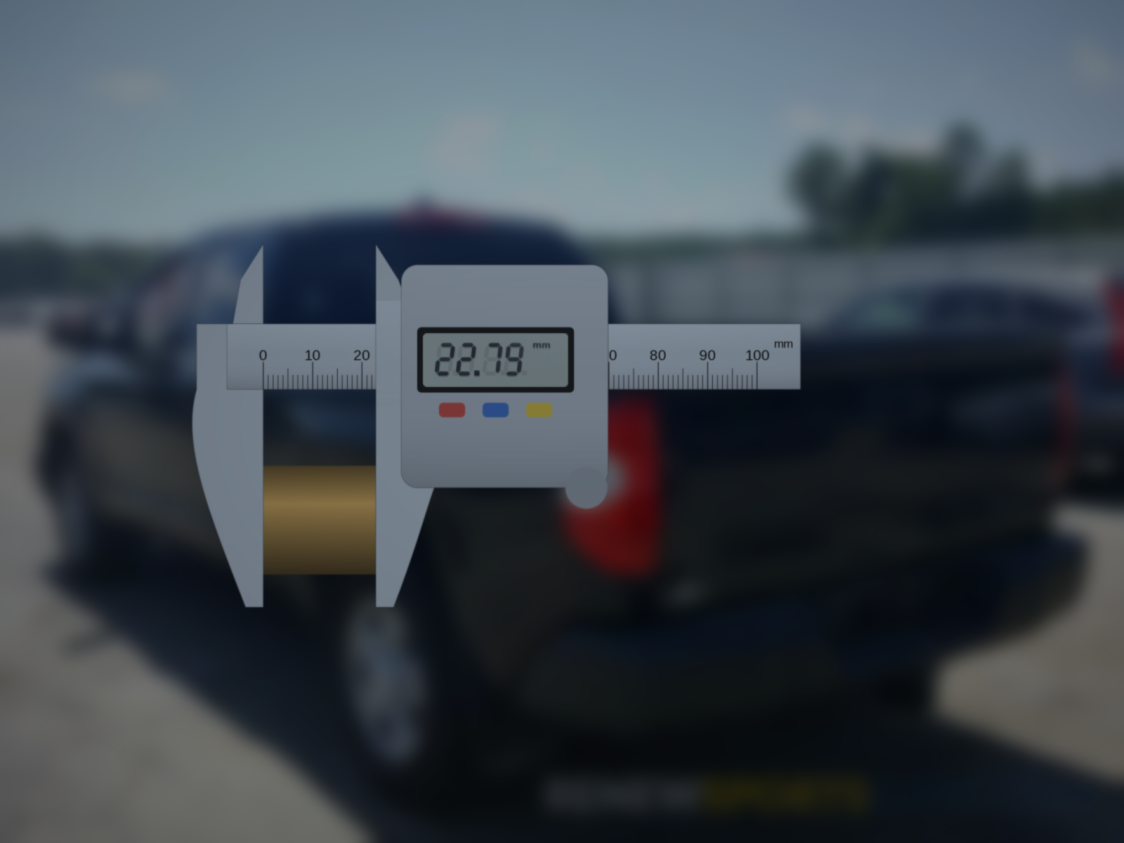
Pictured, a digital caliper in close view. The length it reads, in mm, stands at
22.79 mm
